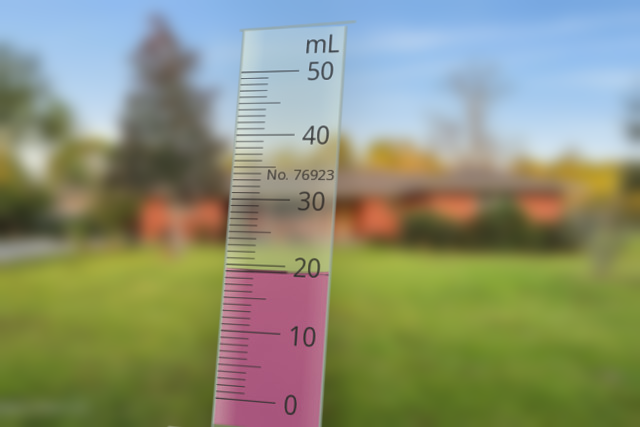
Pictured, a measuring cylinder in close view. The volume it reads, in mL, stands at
19 mL
